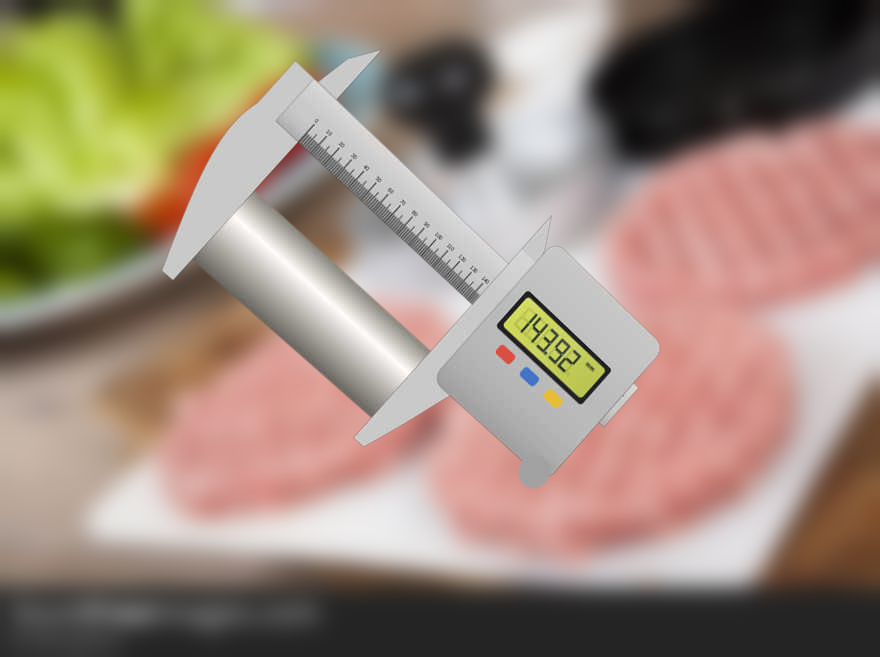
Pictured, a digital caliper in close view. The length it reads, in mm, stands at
143.92 mm
